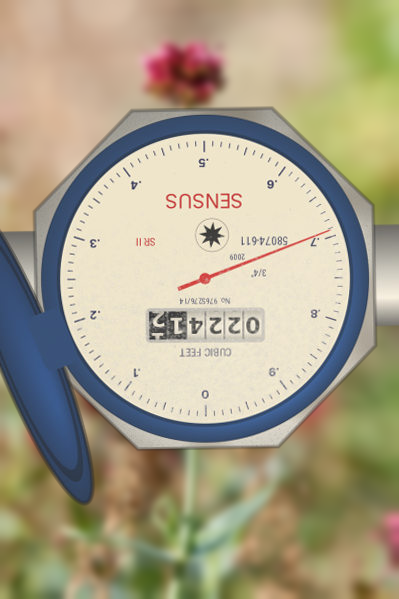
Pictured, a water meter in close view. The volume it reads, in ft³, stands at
22411.69 ft³
